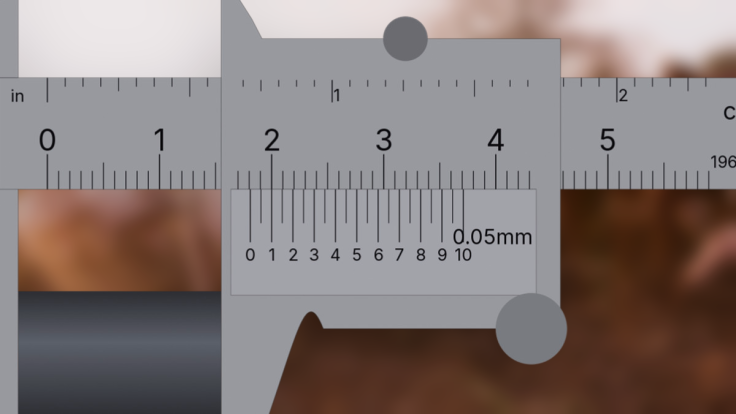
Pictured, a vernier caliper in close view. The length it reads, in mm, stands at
18.1 mm
